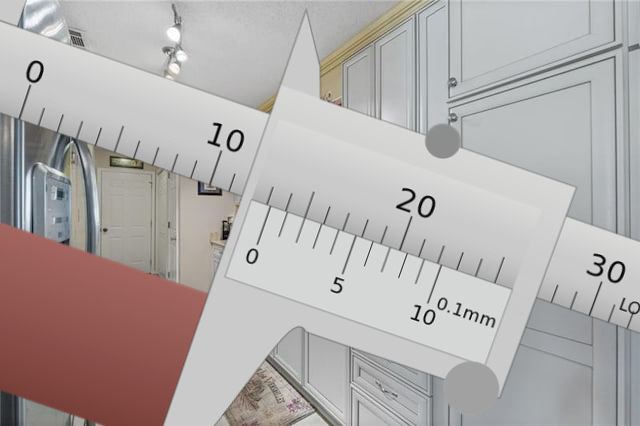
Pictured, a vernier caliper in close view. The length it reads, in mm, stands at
13.2 mm
